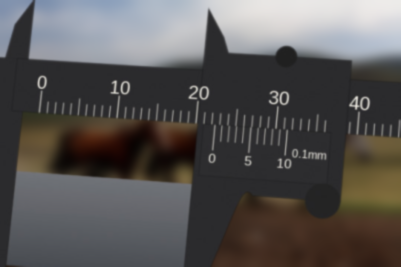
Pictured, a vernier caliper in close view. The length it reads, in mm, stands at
22.4 mm
